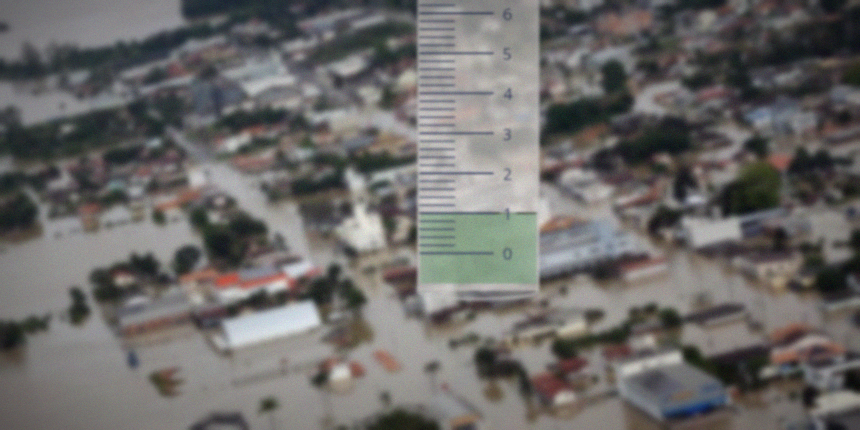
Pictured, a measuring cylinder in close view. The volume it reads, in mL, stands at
1 mL
